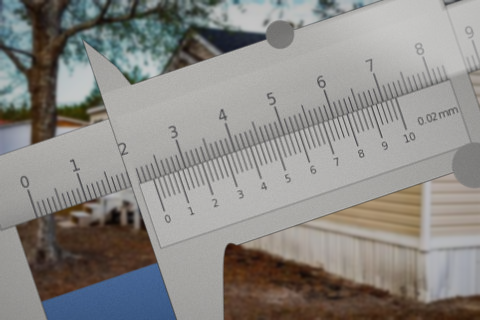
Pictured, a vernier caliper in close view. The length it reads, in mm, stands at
23.5 mm
